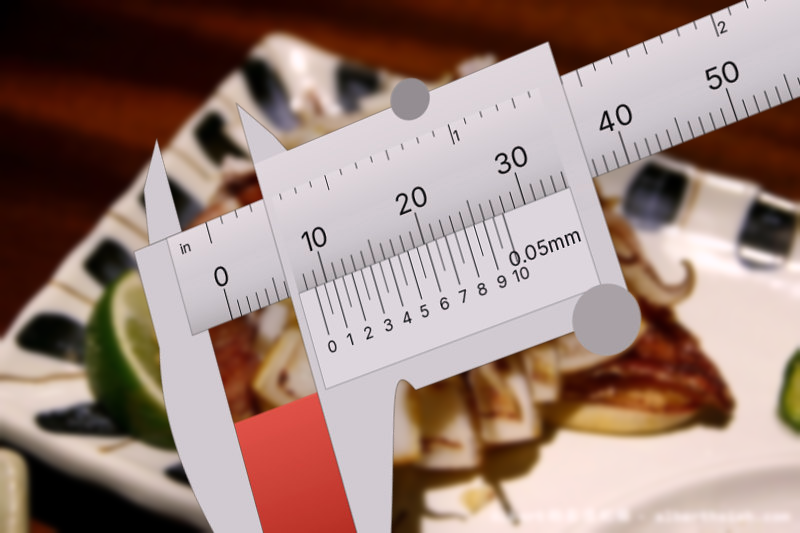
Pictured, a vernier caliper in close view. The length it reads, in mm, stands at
8.8 mm
